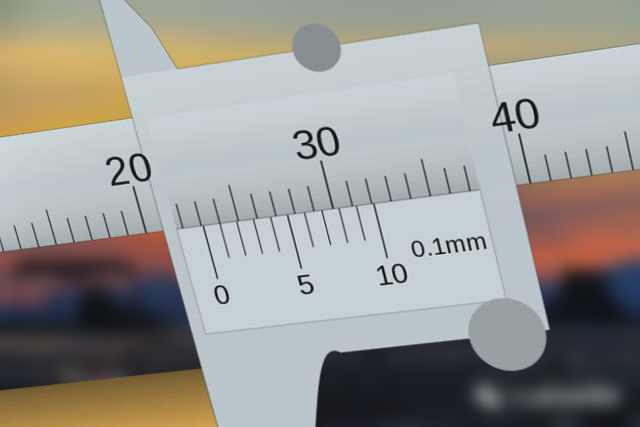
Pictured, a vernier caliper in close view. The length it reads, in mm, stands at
23.1 mm
